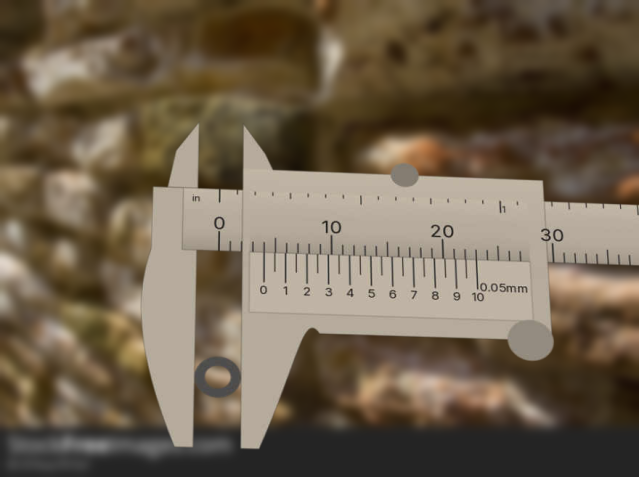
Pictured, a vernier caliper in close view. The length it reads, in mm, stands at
4.0 mm
